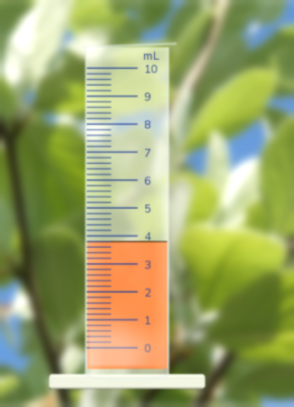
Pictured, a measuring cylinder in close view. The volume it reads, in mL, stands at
3.8 mL
